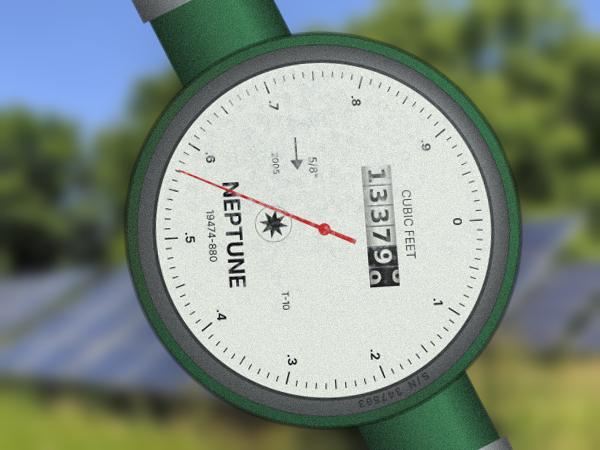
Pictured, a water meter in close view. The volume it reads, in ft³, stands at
133798.57 ft³
